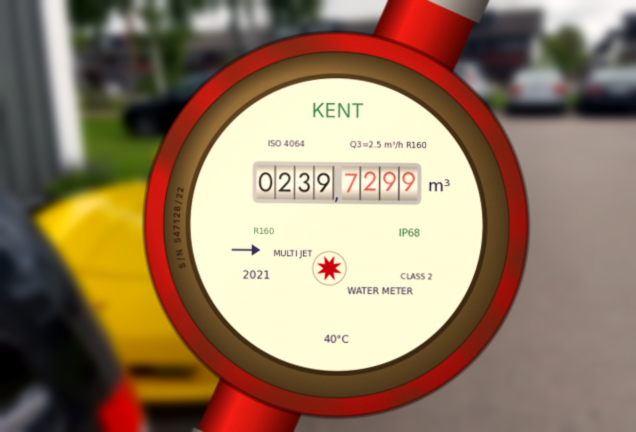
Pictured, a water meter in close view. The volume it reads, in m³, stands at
239.7299 m³
